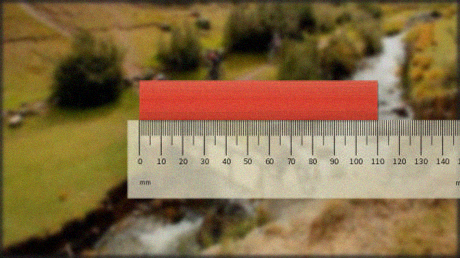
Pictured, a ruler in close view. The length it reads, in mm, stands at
110 mm
